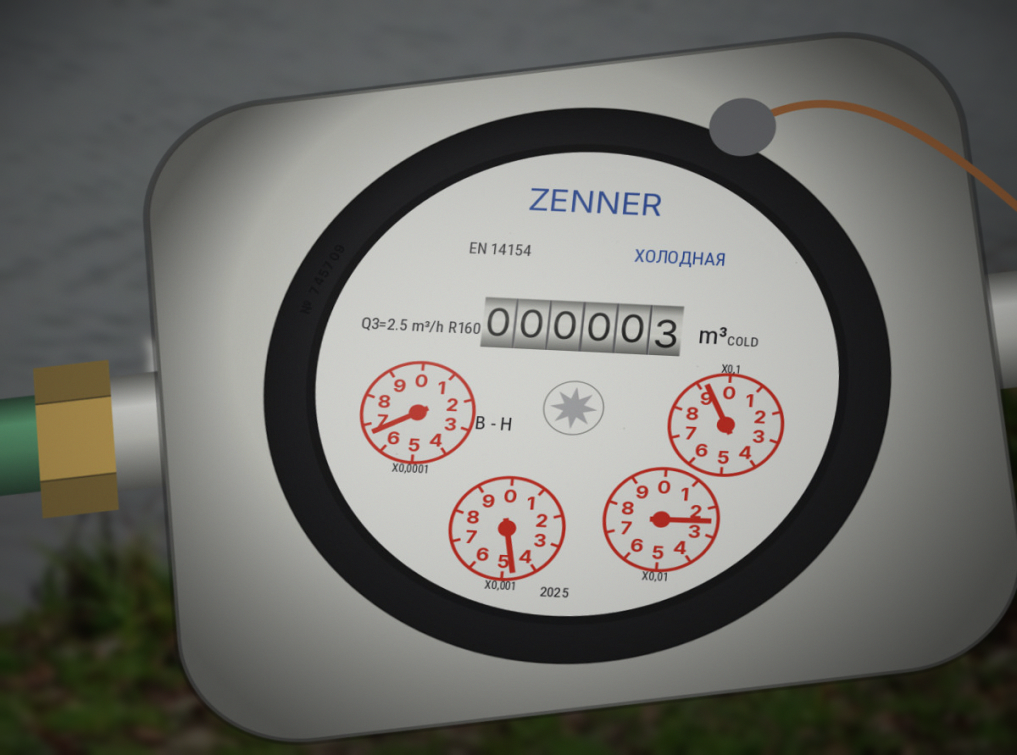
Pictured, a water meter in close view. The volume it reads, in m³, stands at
2.9246 m³
